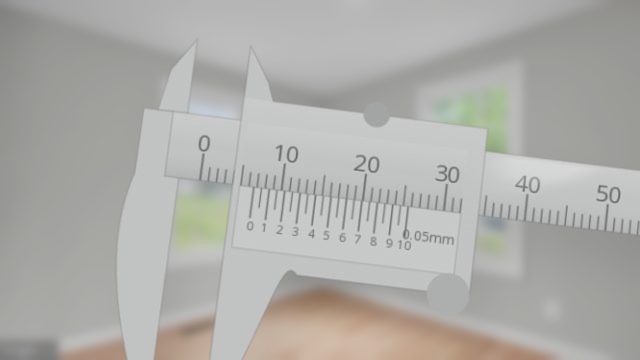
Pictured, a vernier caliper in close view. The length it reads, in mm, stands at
6.6 mm
